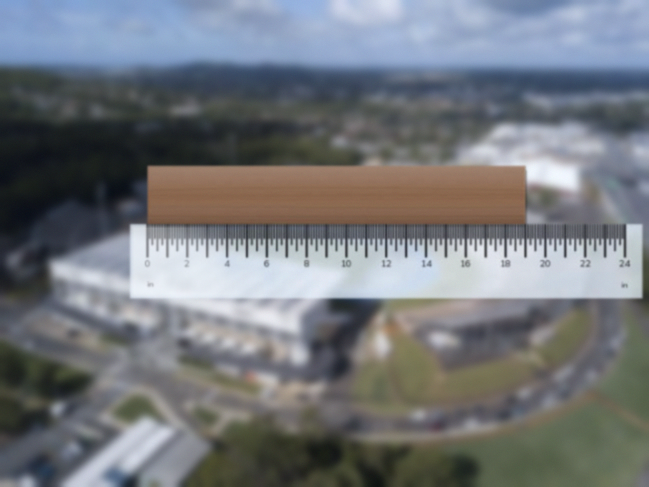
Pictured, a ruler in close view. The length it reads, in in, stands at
19 in
